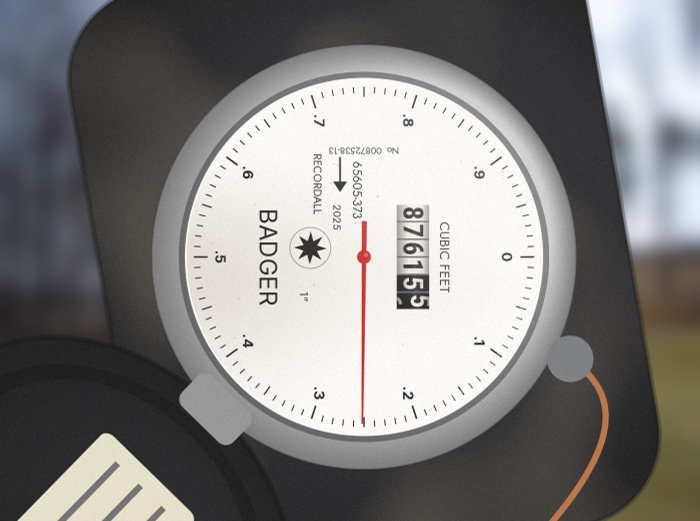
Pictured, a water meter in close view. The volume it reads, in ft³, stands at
876155.25 ft³
